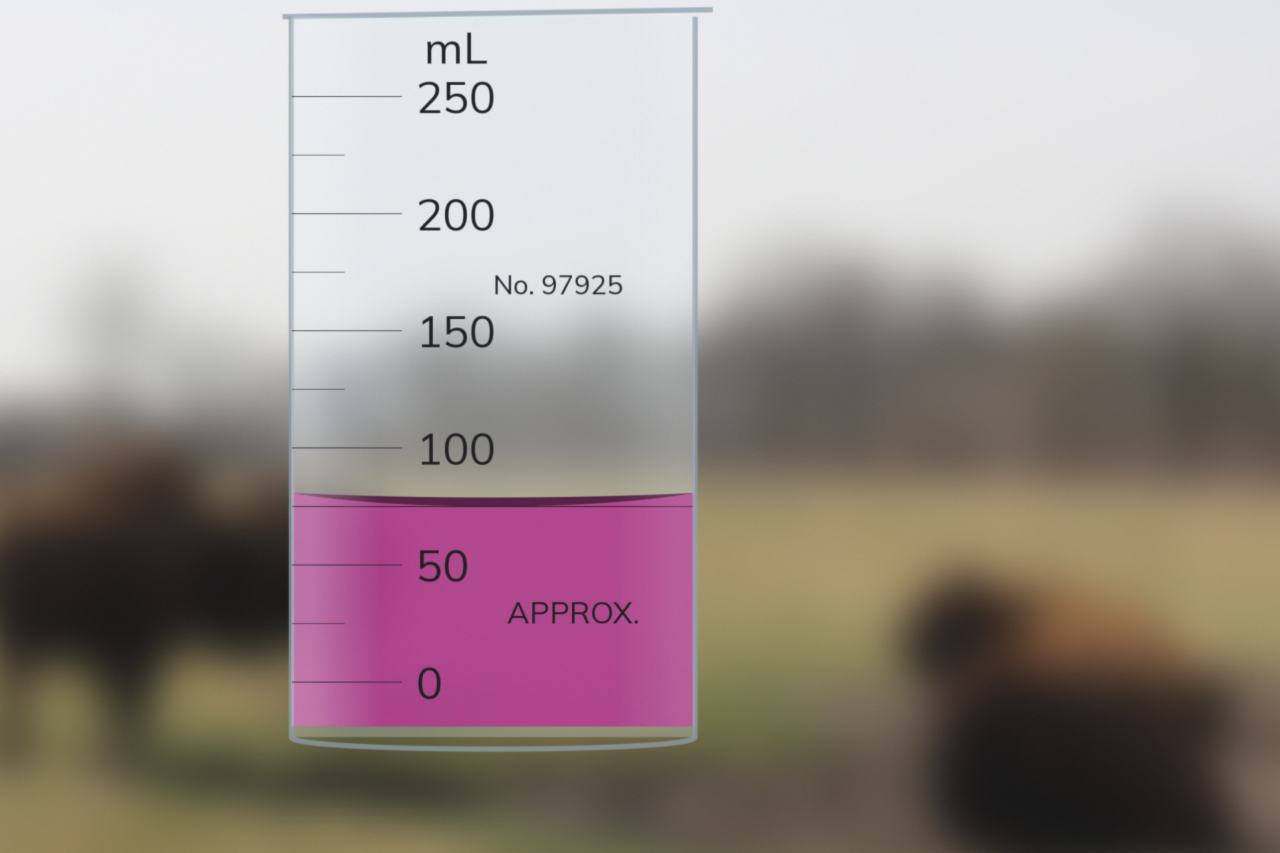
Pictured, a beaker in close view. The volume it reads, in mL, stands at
75 mL
